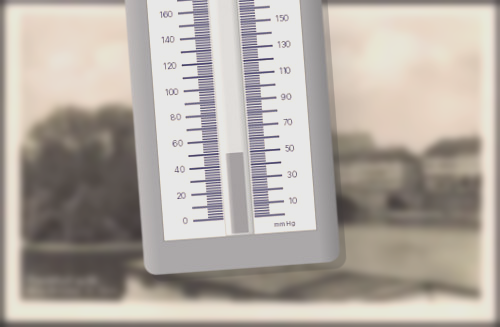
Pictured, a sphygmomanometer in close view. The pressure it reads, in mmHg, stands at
50 mmHg
